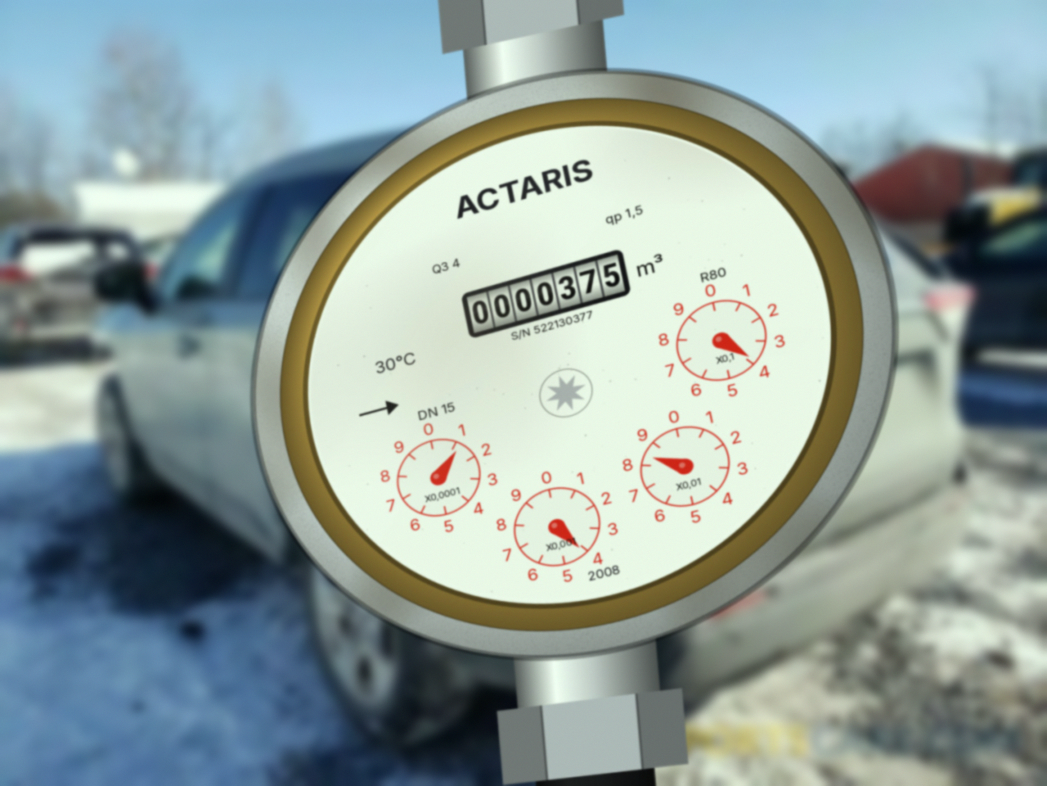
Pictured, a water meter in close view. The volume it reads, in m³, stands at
375.3841 m³
